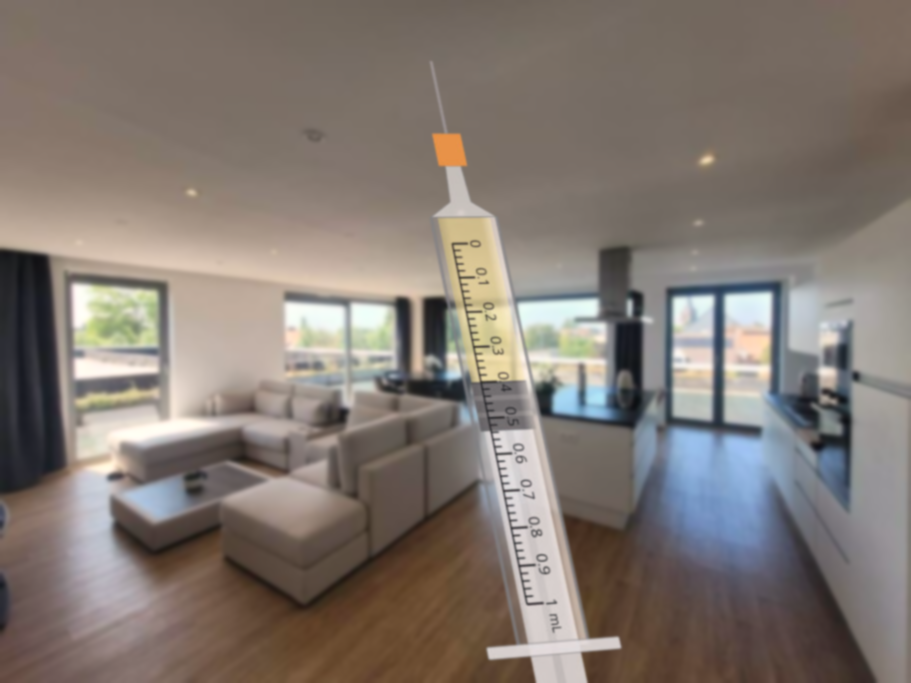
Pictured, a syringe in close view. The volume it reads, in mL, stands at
0.4 mL
